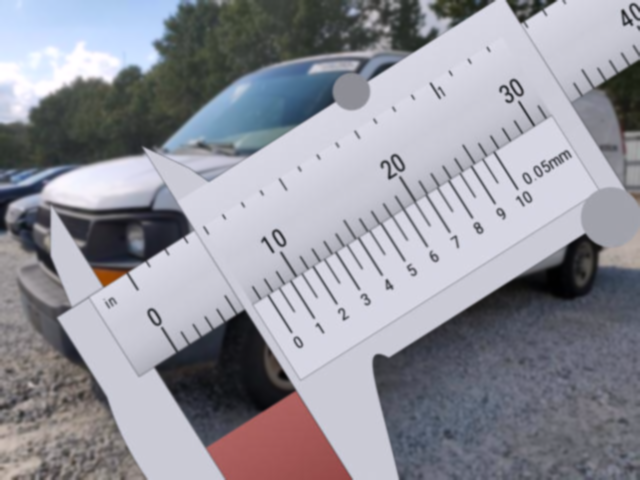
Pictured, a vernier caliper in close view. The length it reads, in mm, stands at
7.6 mm
